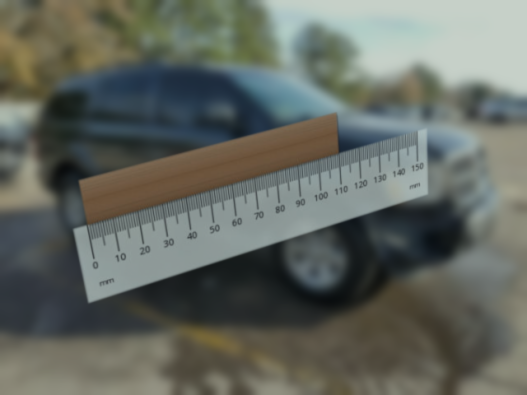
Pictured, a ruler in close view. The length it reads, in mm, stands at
110 mm
